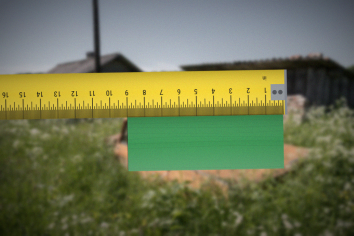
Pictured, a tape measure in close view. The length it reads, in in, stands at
9 in
